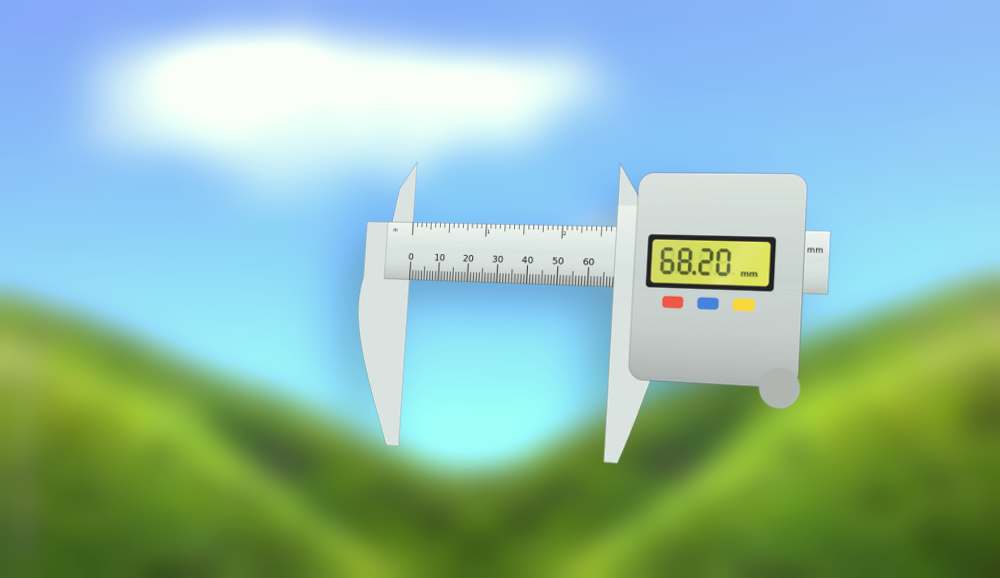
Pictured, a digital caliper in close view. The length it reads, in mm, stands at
68.20 mm
